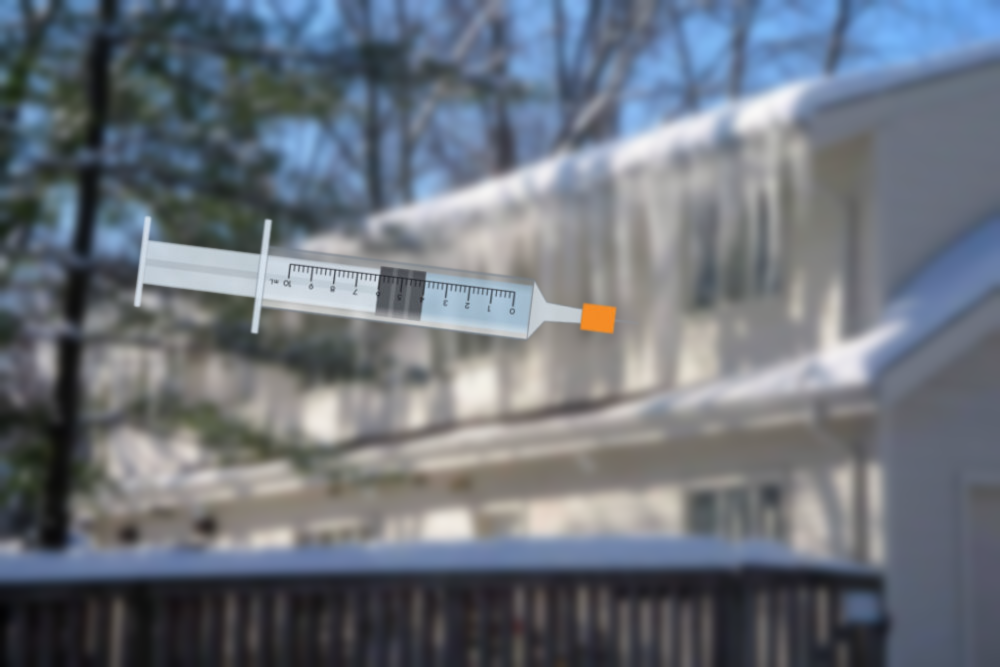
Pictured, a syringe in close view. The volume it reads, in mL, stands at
4 mL
